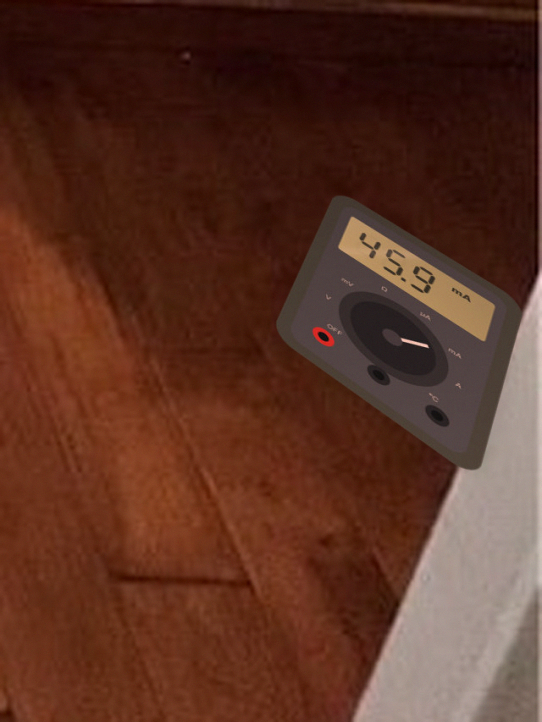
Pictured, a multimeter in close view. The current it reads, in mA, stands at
45.9 mA
